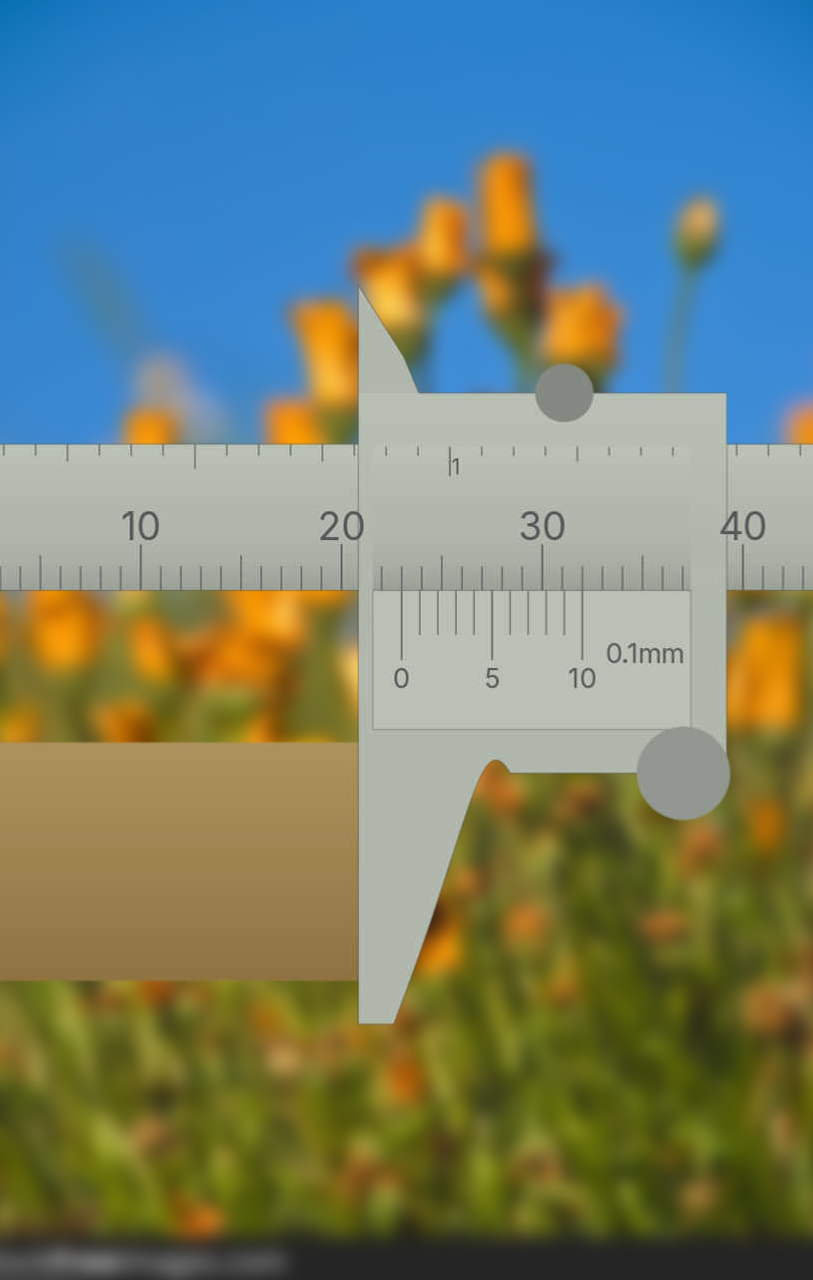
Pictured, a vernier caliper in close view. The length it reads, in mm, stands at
23.0 mm
